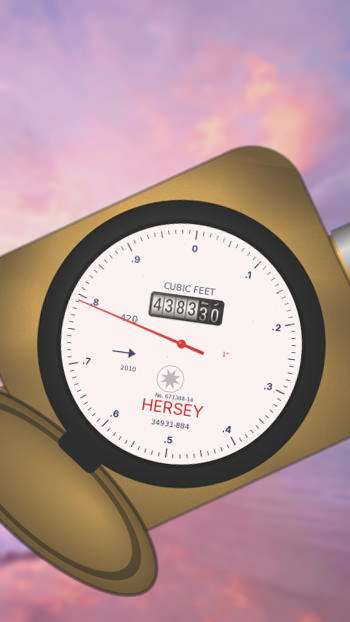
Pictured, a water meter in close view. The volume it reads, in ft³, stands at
438329.79 ft³
